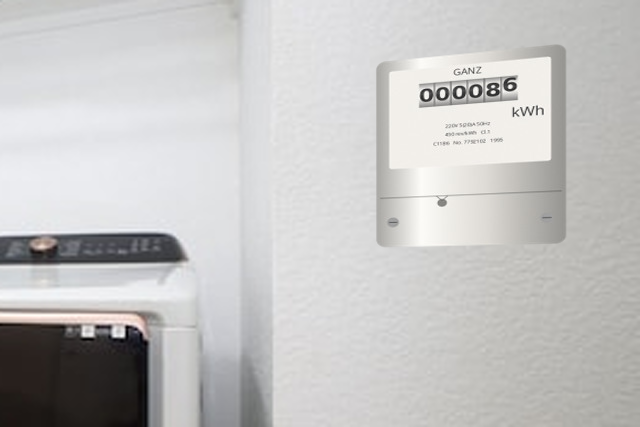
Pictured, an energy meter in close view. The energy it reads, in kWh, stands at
86 kWh
